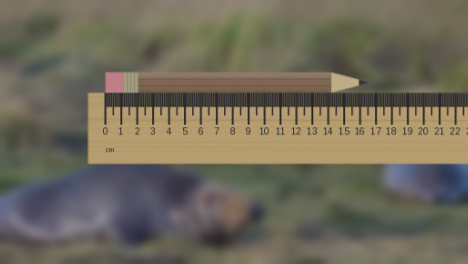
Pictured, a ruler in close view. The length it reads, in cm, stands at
16.5 cm
